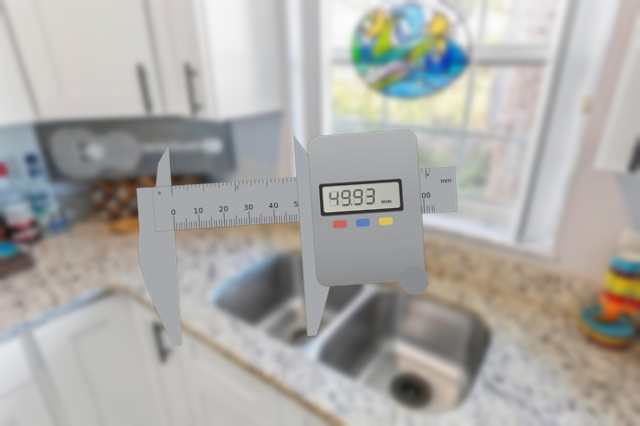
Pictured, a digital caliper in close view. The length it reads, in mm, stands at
49.93 mm
